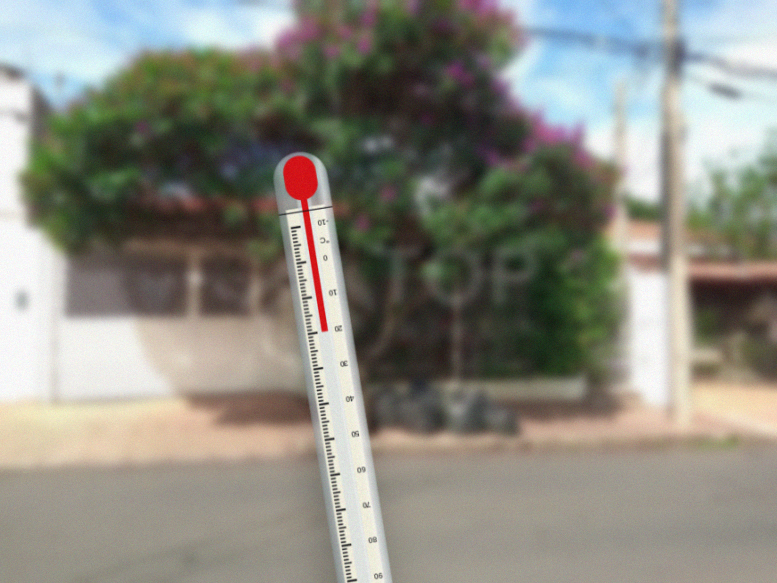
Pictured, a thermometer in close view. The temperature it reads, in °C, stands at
20 °C
